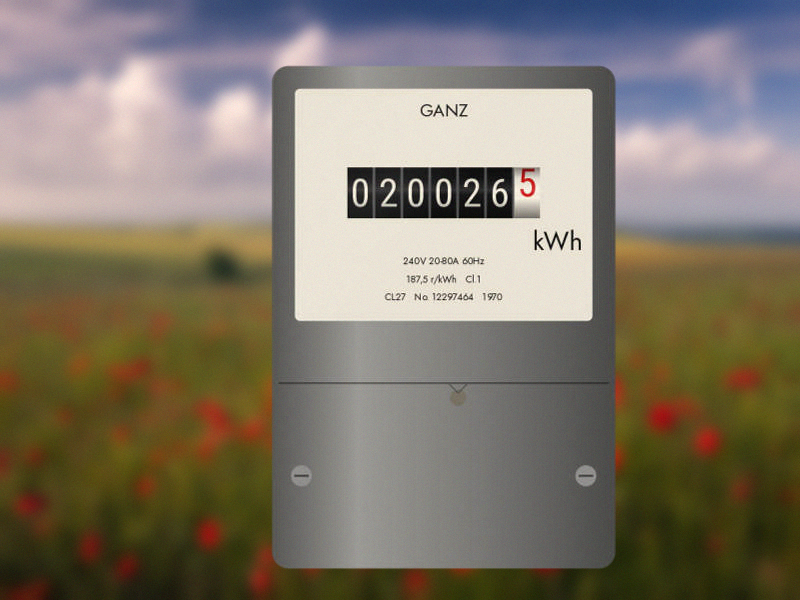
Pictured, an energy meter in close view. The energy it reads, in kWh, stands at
20026.5 kWh
